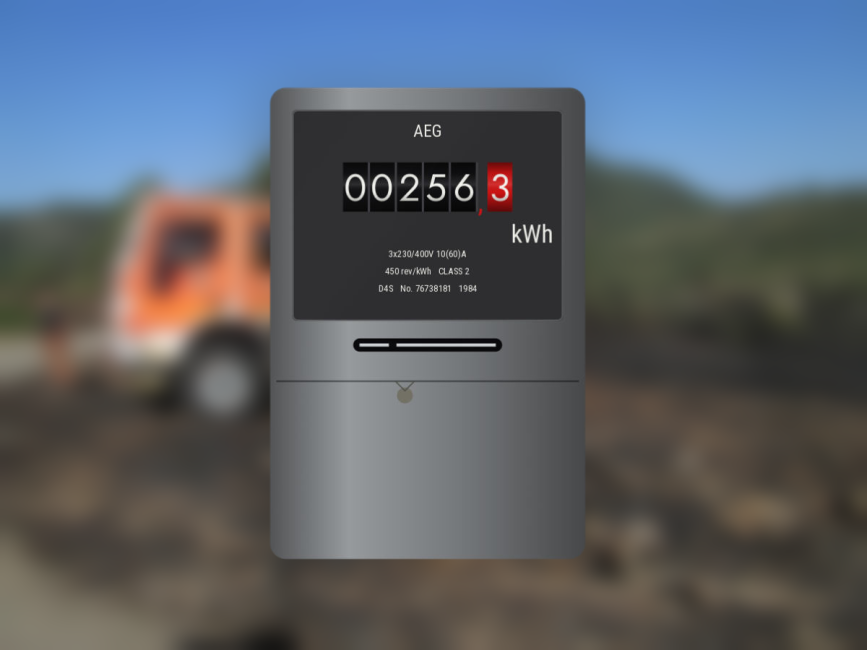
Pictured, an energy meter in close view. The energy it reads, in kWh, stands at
256.3 kWh
